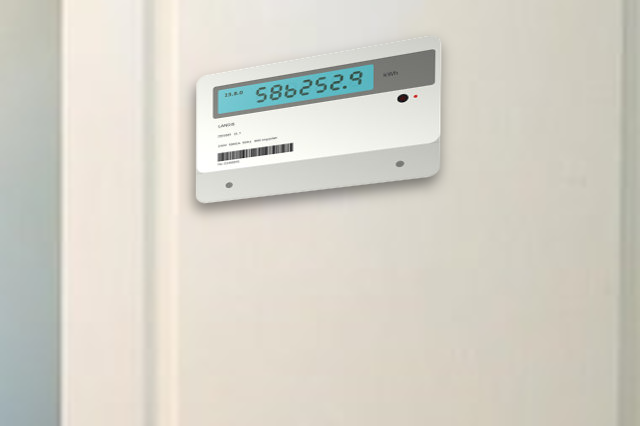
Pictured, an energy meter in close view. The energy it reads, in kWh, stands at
586252.9 kWh
